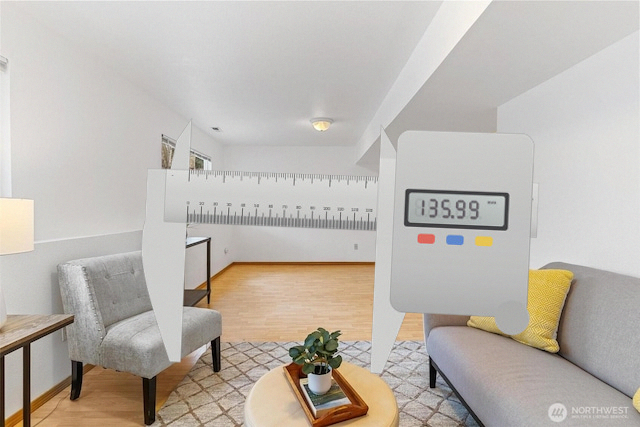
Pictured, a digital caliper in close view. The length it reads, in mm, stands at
135.99 mm
